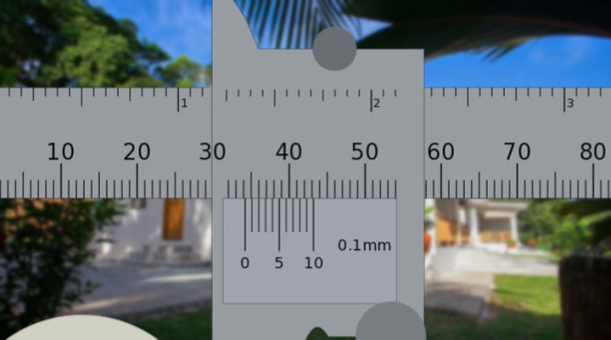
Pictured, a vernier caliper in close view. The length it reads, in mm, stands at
34.2 mm
